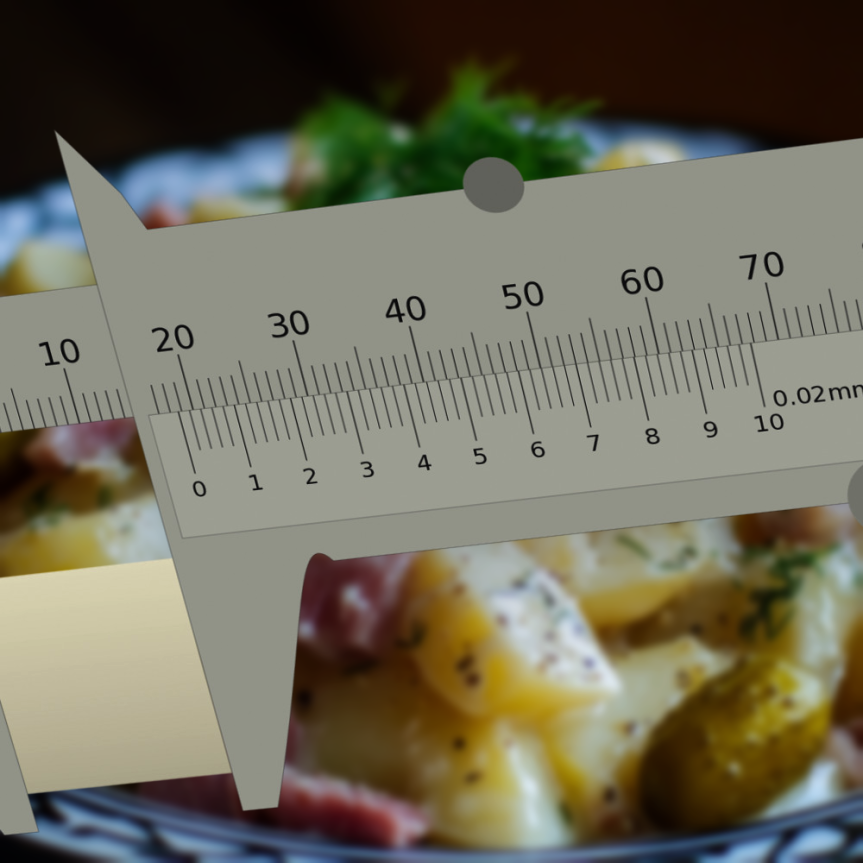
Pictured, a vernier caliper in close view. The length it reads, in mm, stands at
18.7 mm
